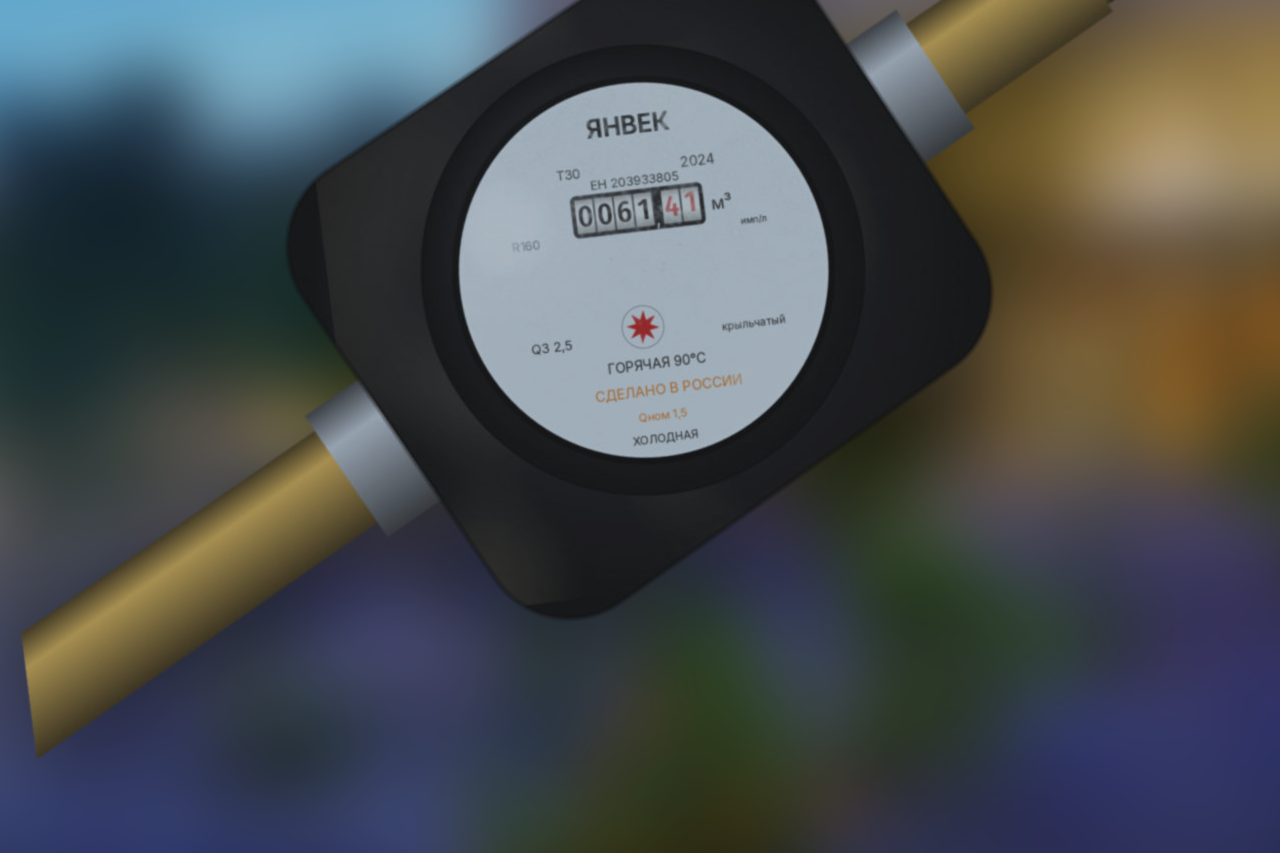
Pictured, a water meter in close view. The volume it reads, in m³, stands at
61.41 m³
